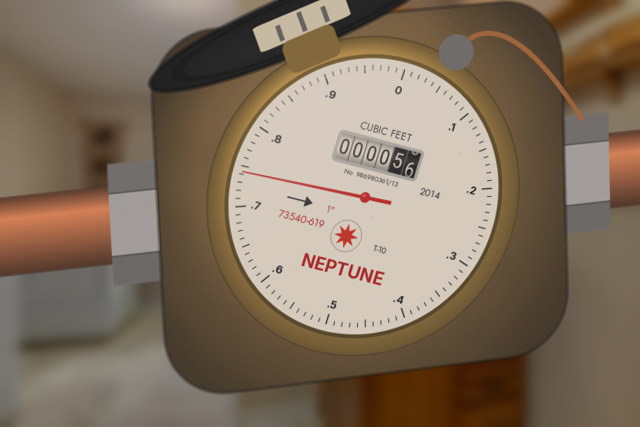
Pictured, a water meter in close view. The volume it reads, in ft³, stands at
55.74 ft³
